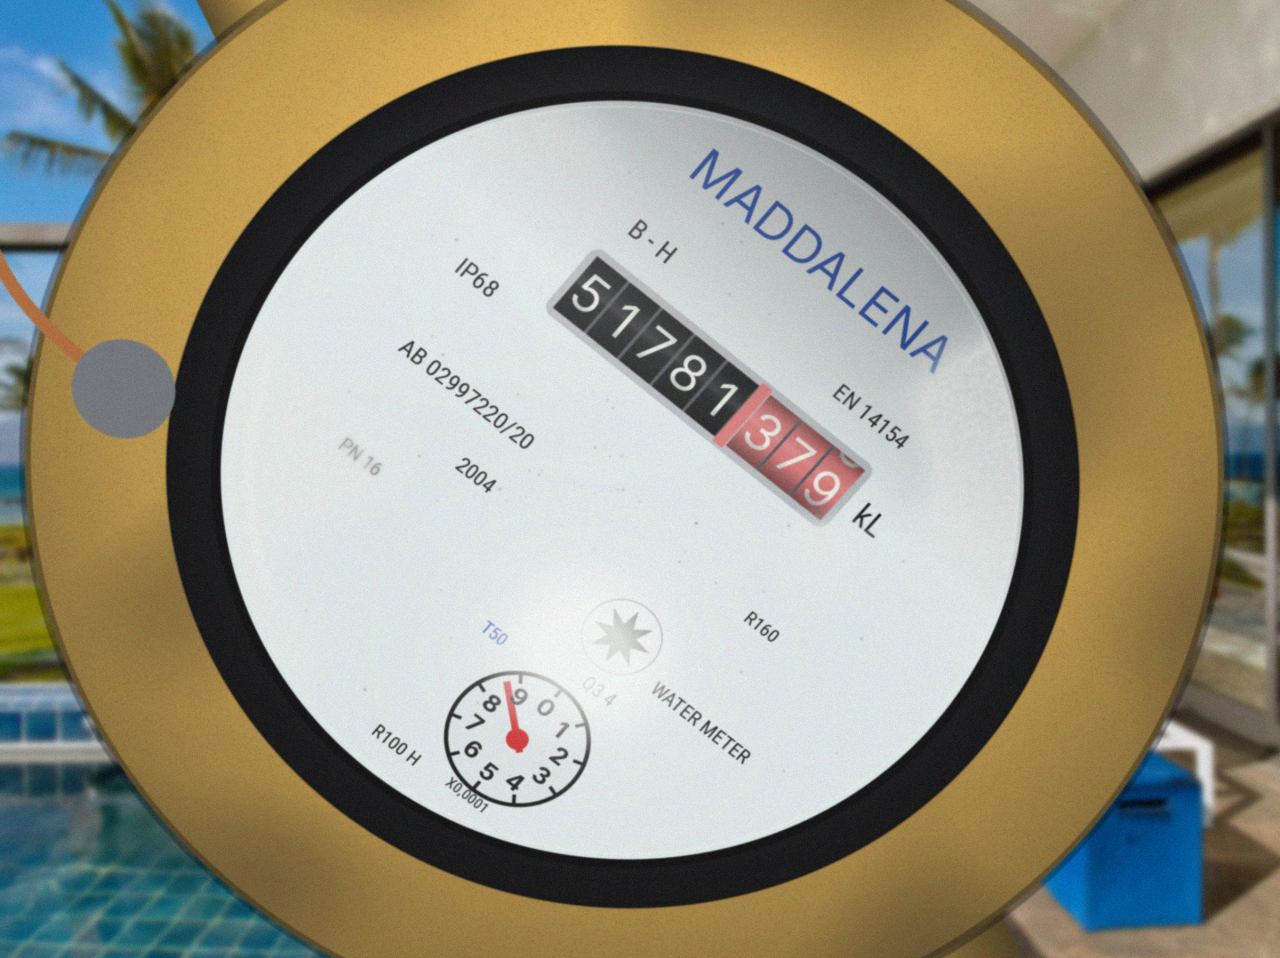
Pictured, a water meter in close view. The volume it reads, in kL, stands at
51781.3788 kL
